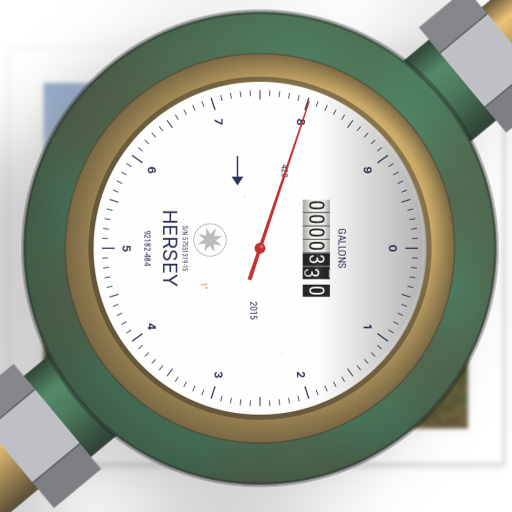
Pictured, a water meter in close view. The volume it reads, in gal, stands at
328.0 gal
